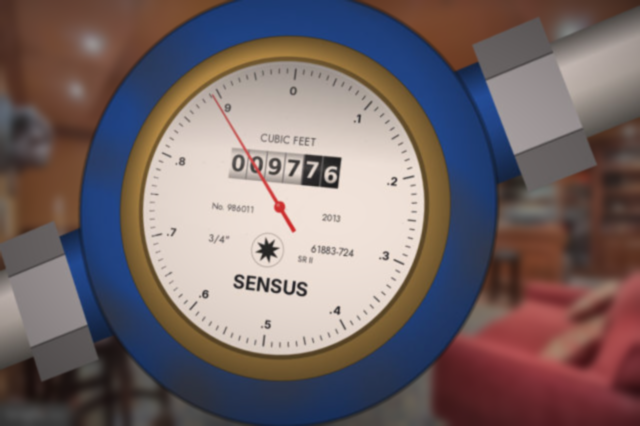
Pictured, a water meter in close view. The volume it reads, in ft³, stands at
9775.89 ft³
